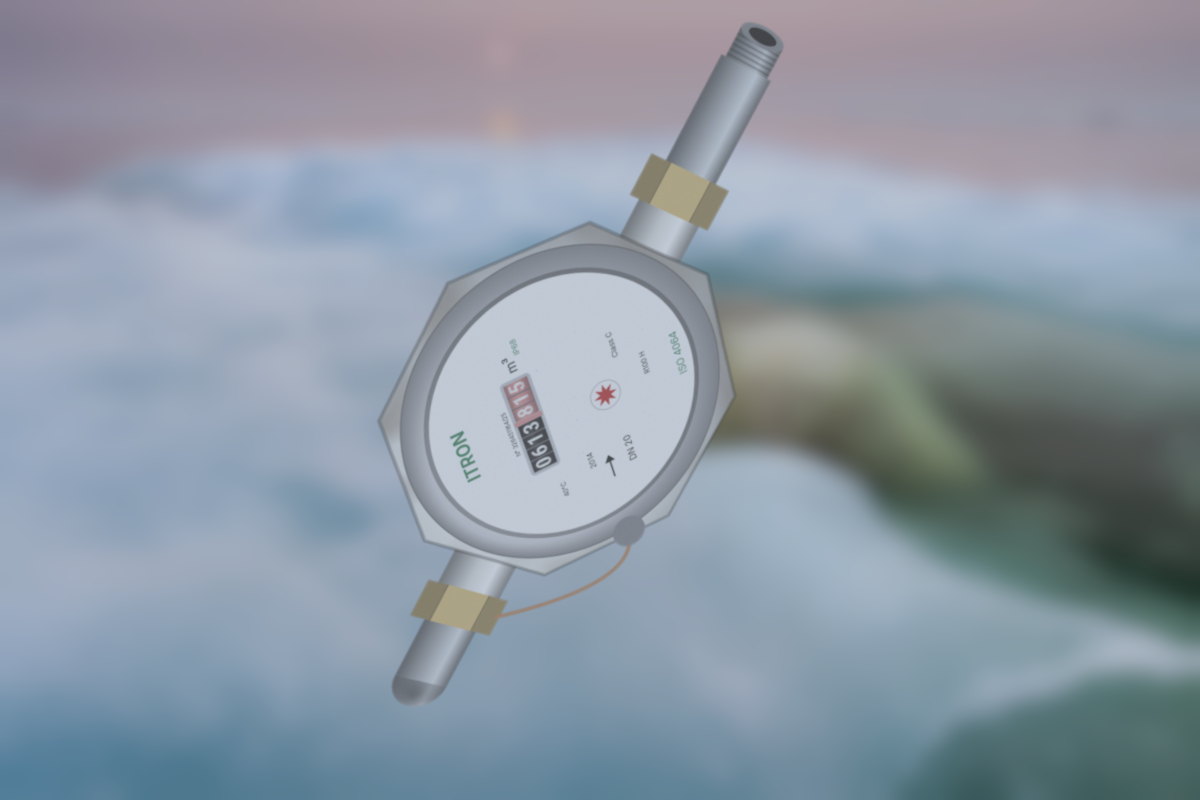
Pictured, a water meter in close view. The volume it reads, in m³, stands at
613.815 m³
